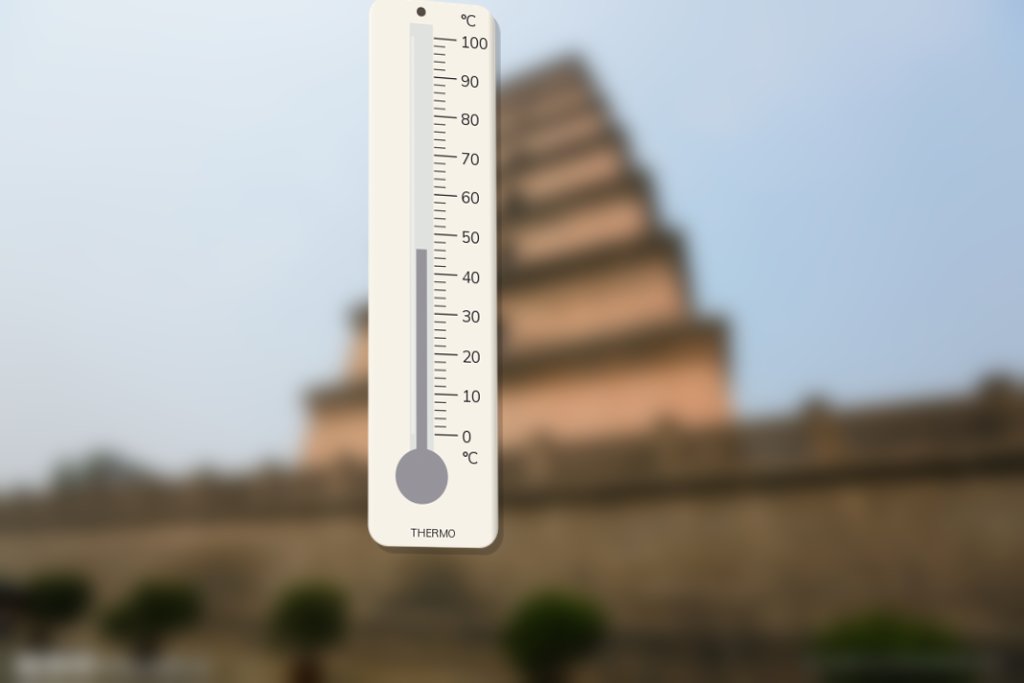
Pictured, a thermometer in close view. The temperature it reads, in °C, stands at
46 °C
